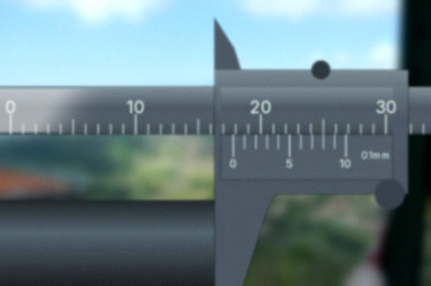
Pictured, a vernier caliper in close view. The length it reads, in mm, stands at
17.8 mm
